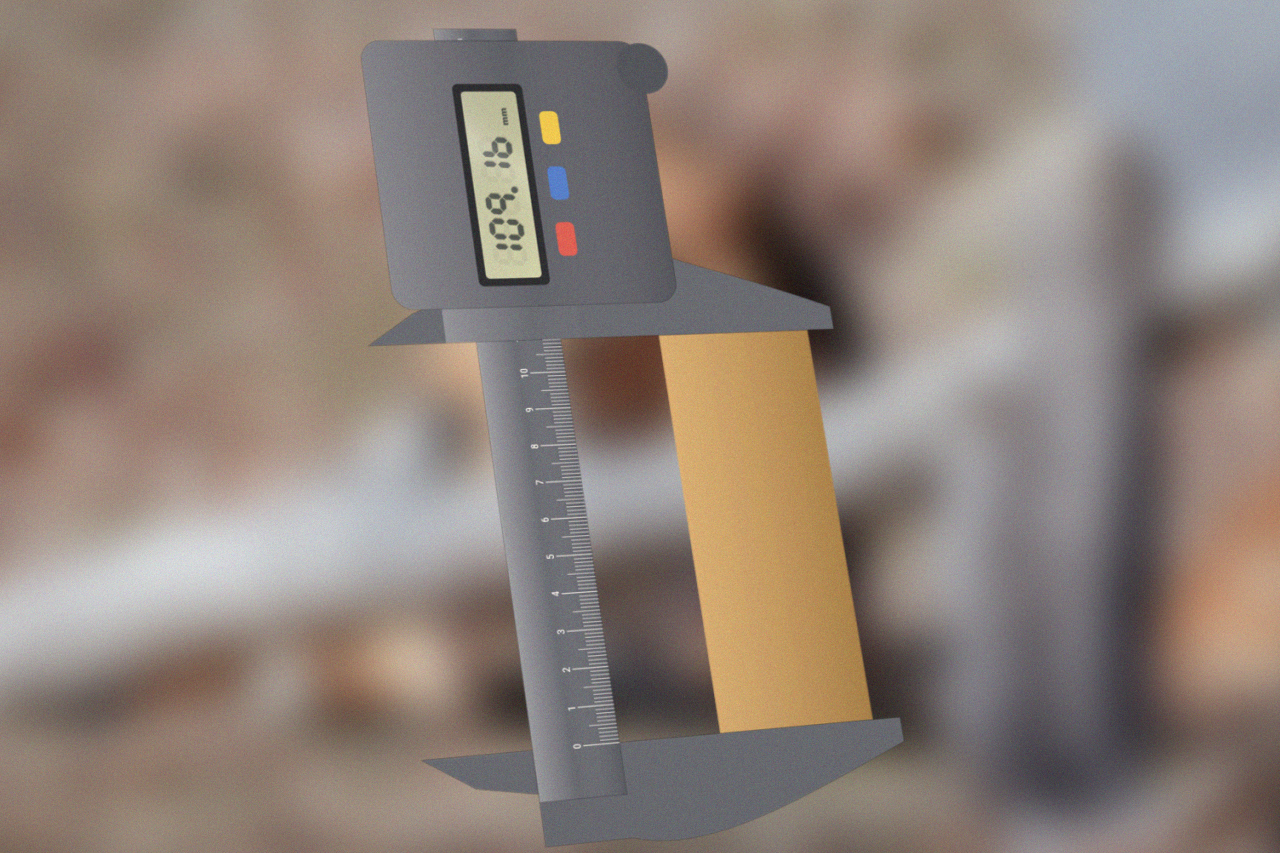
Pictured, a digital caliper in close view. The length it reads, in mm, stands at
109.16 mm
